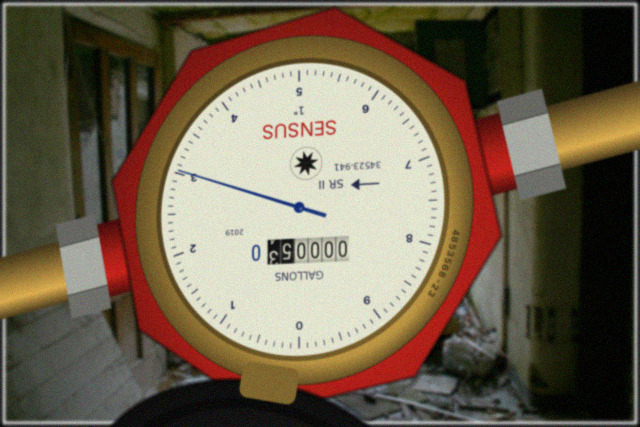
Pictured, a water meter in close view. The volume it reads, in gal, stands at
533.0 gal
